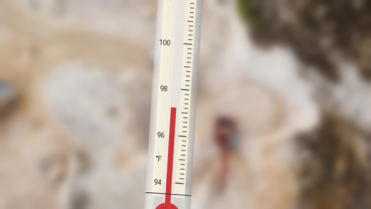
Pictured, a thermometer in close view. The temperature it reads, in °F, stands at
97.2 °F
